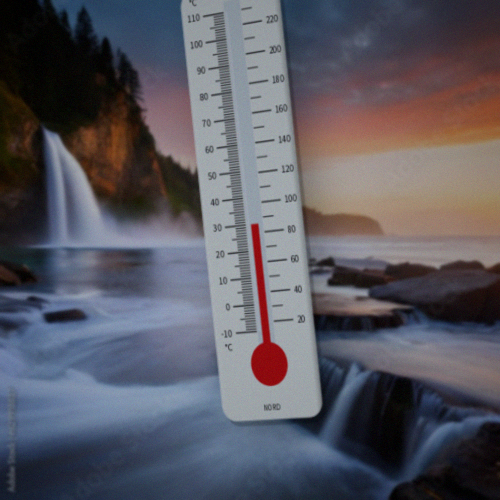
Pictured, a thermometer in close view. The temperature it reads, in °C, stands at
30 °C
